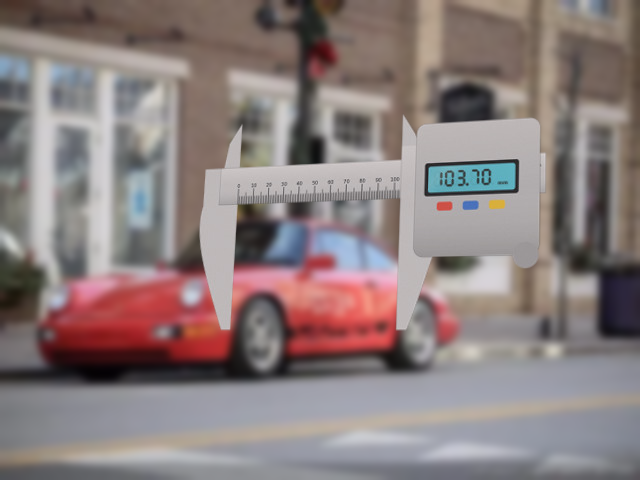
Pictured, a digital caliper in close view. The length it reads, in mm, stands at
103.70 mm
